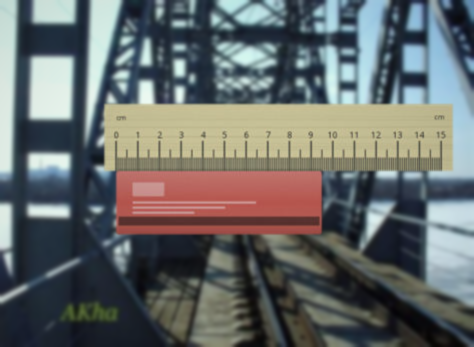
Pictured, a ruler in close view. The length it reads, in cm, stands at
9.5 cm
